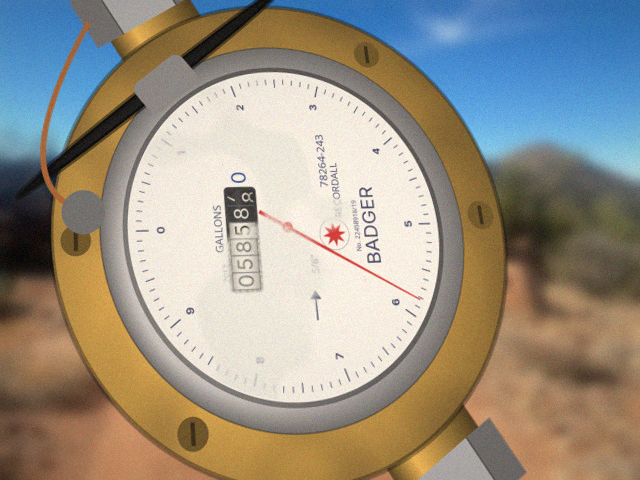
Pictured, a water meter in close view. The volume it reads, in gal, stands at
585875.8 gal
